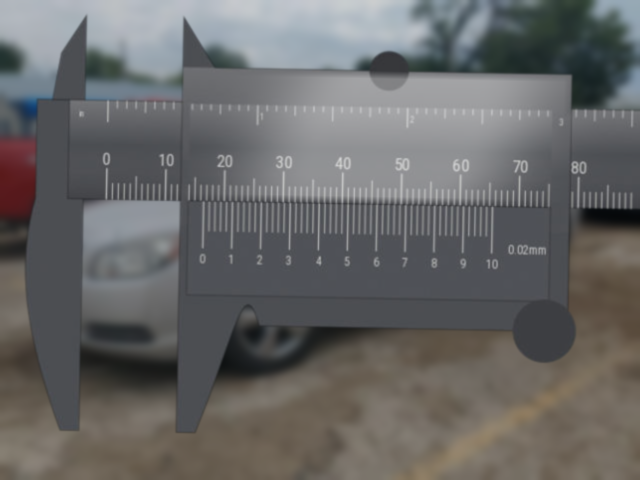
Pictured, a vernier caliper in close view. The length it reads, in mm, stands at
16.5 mm
